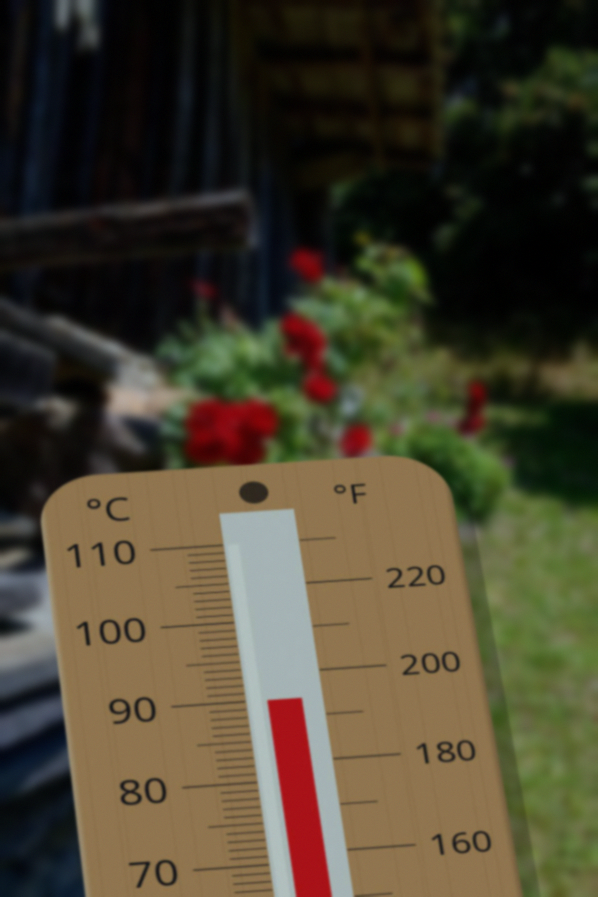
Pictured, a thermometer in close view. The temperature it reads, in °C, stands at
90 °C
